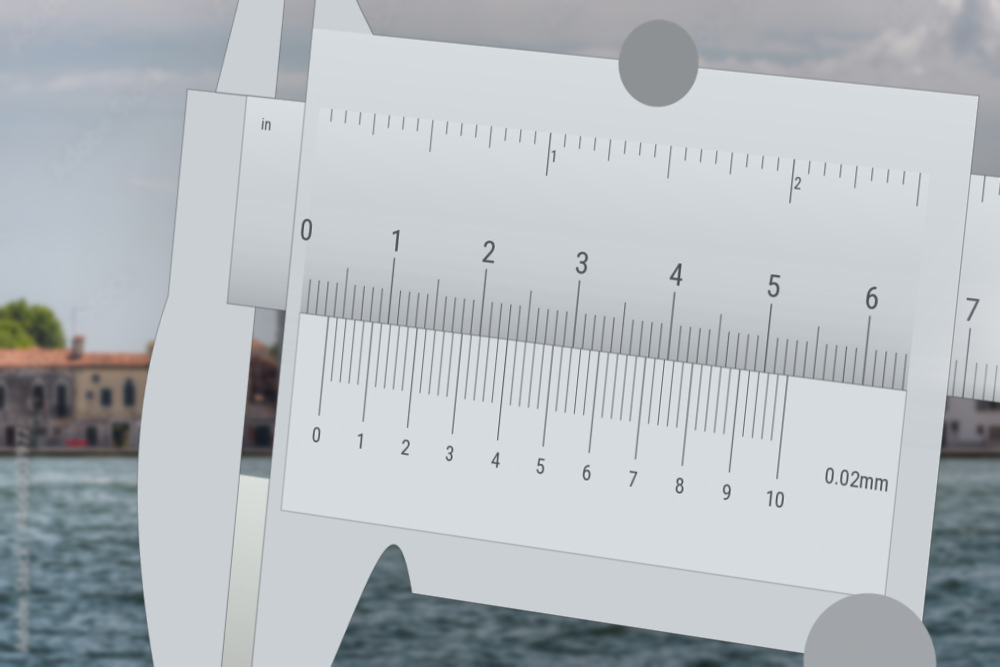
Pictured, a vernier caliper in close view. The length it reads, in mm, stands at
3.4 mm
